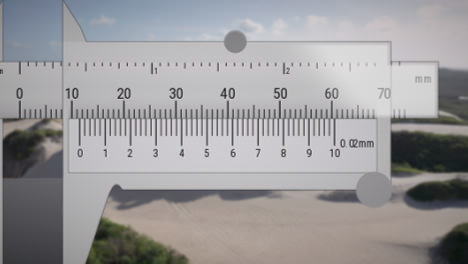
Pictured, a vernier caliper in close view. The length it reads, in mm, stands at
11.5 mm
